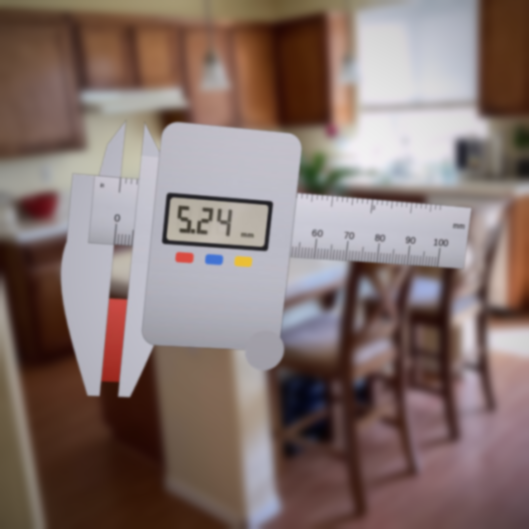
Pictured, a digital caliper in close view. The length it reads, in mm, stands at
5.24 mm
